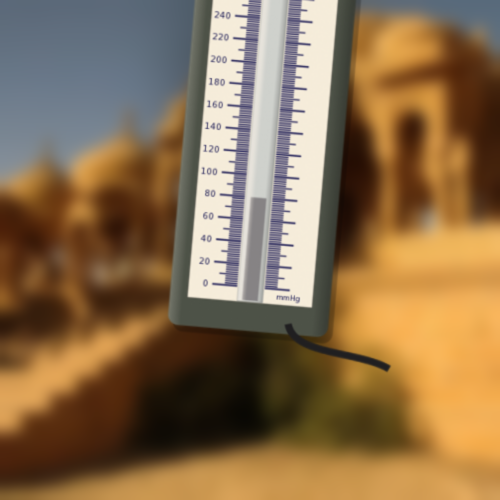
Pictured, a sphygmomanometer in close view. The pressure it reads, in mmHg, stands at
80 mmHg
